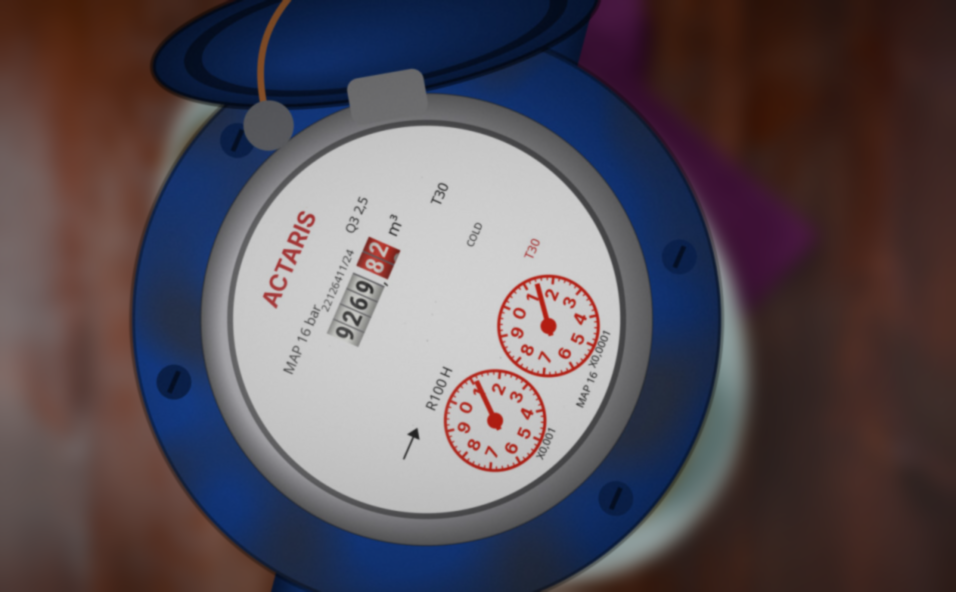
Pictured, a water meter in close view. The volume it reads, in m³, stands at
9269.8211 m³
